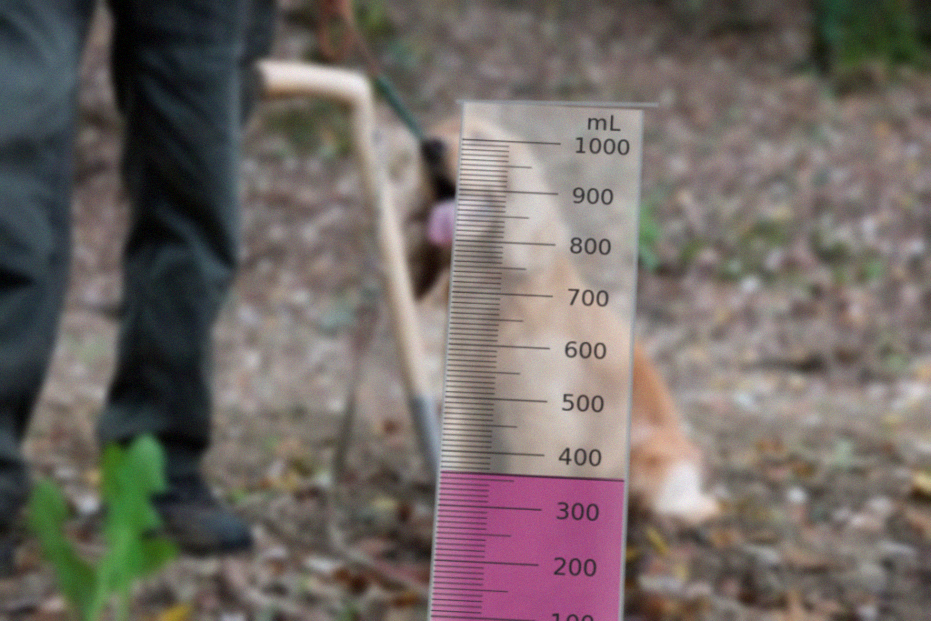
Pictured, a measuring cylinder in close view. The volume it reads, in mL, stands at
360 mL
